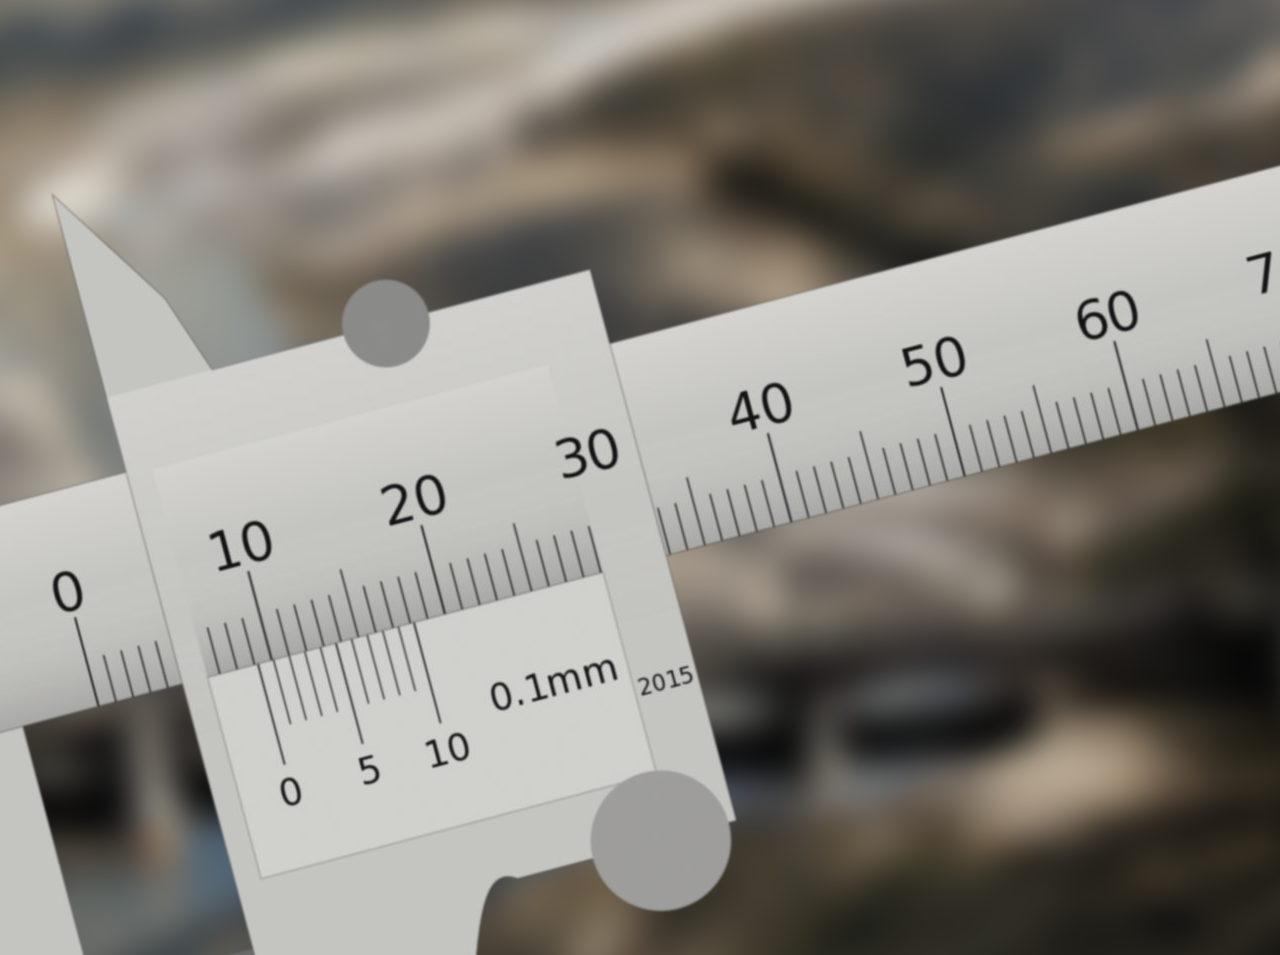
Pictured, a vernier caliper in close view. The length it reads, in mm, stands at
9.2 mm
